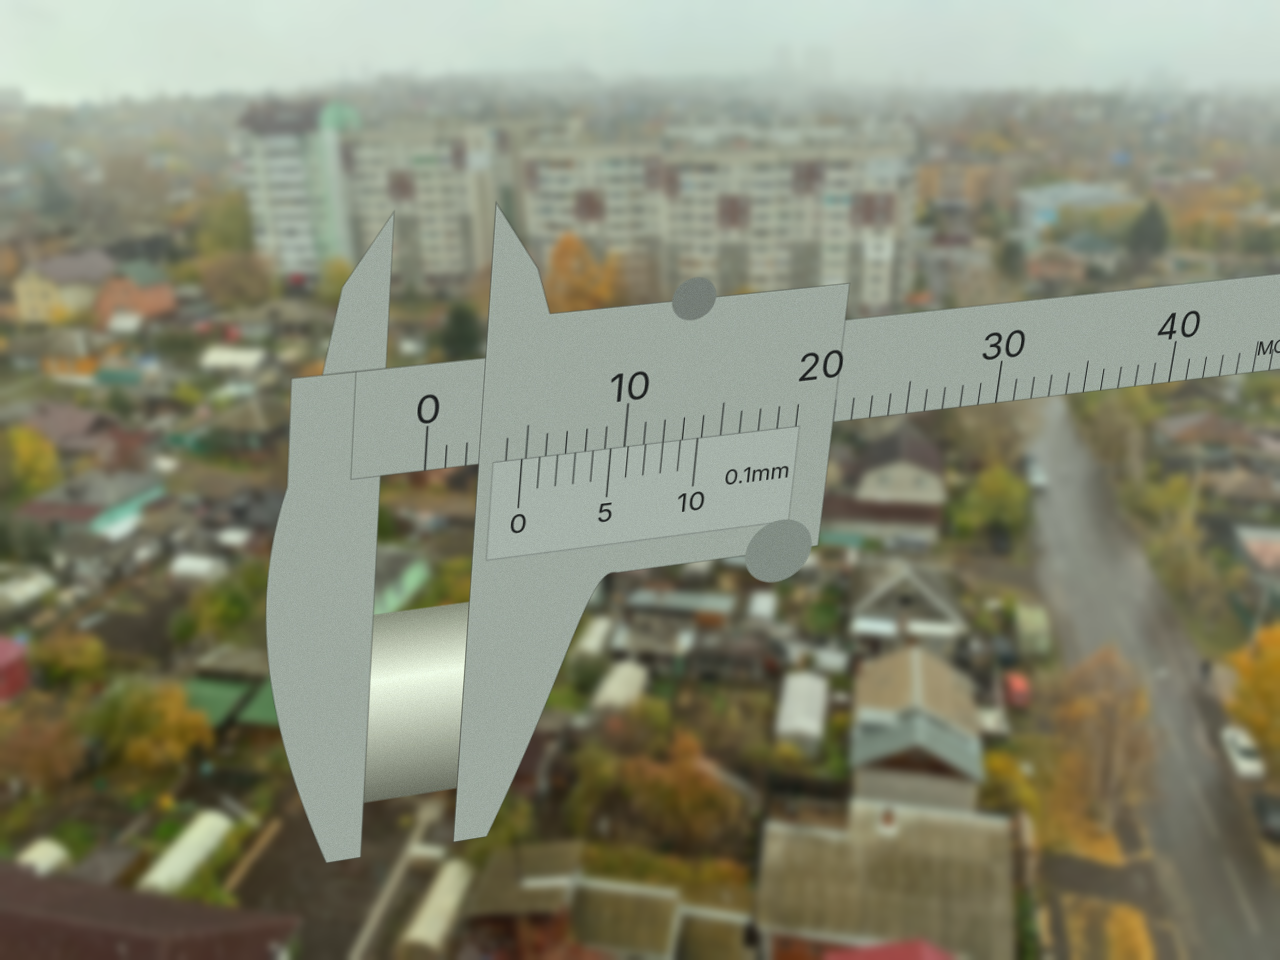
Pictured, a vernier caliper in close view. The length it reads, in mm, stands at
4.8 mm
